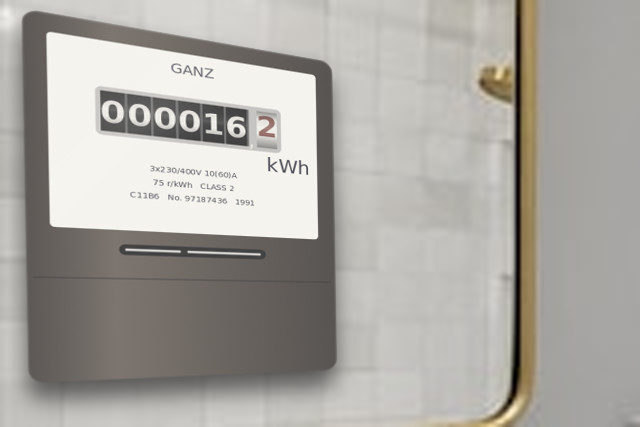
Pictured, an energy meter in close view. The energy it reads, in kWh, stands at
16.2 kWh
